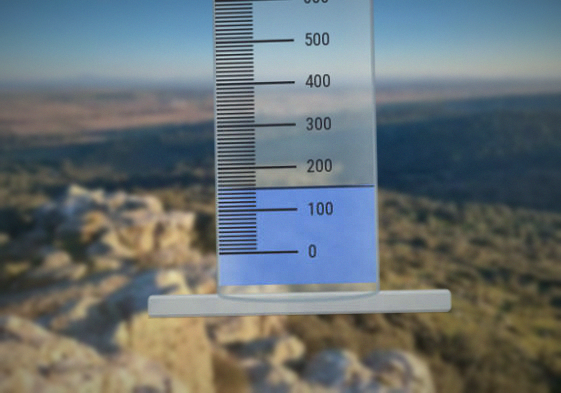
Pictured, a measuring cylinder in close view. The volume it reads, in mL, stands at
150 mL
